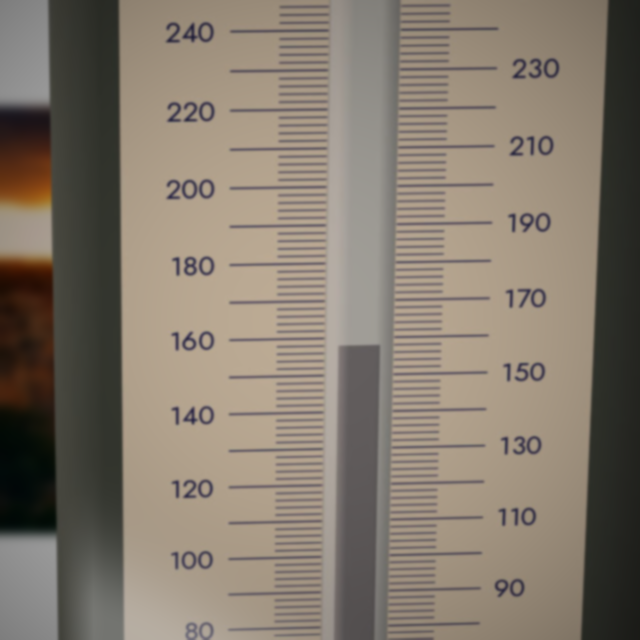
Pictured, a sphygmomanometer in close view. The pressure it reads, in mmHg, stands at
158 mmHg
